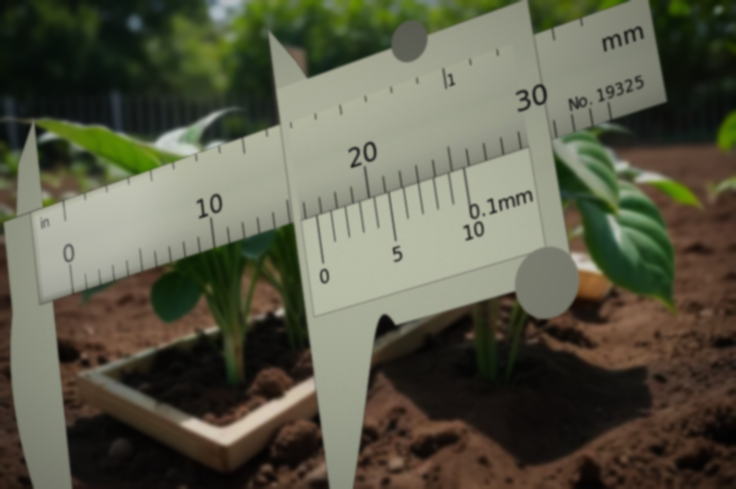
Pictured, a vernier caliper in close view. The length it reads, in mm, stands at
16.7 mm
